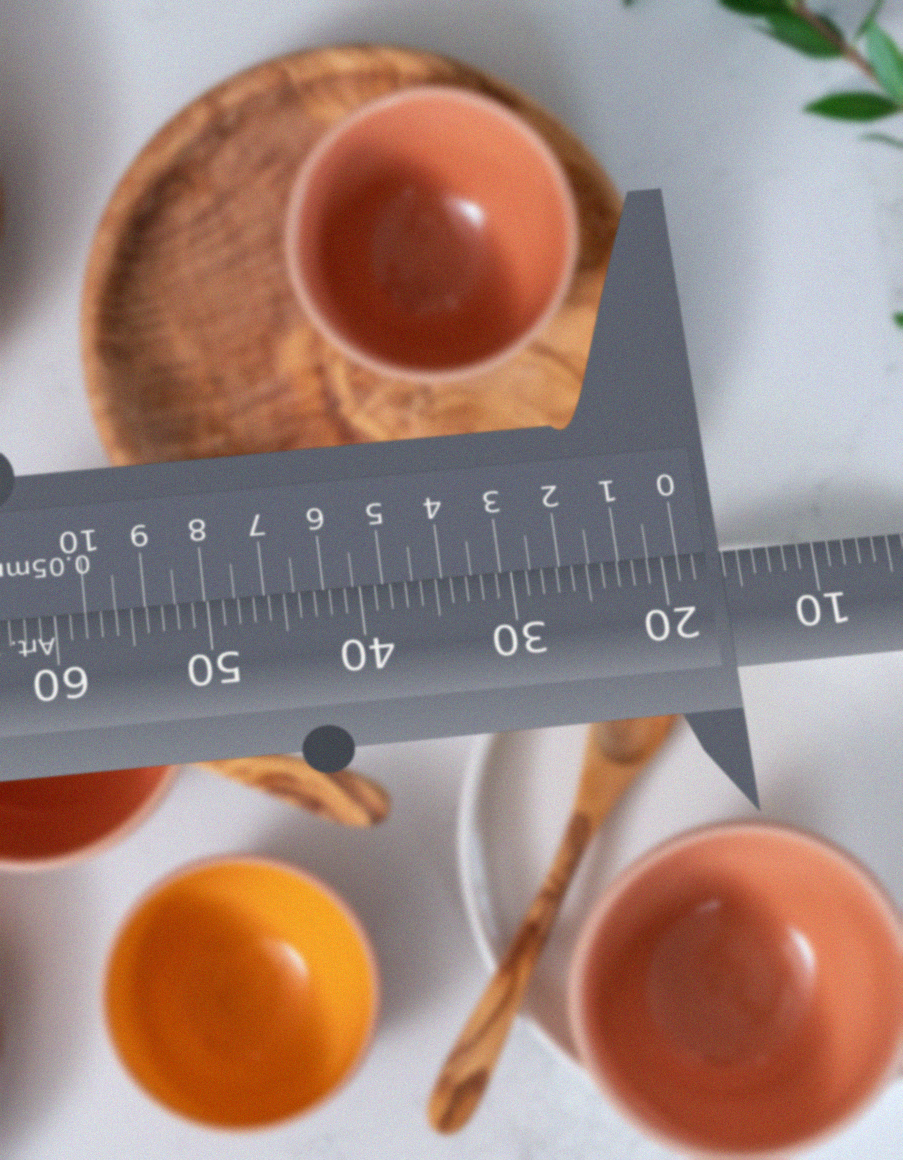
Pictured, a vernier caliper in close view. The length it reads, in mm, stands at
19.0 mm
